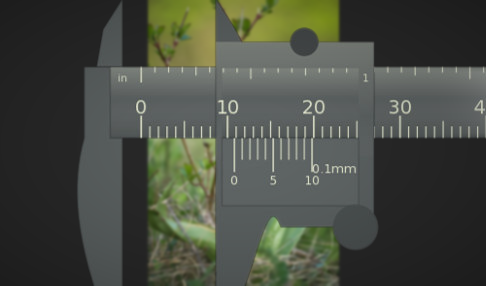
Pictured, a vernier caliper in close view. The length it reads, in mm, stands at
10.8 mm
